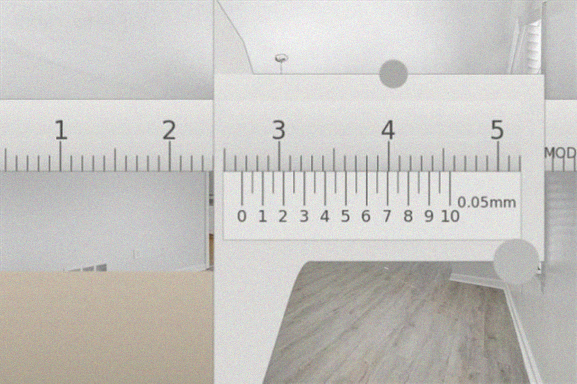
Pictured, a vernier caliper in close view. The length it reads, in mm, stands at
26.6 mm
